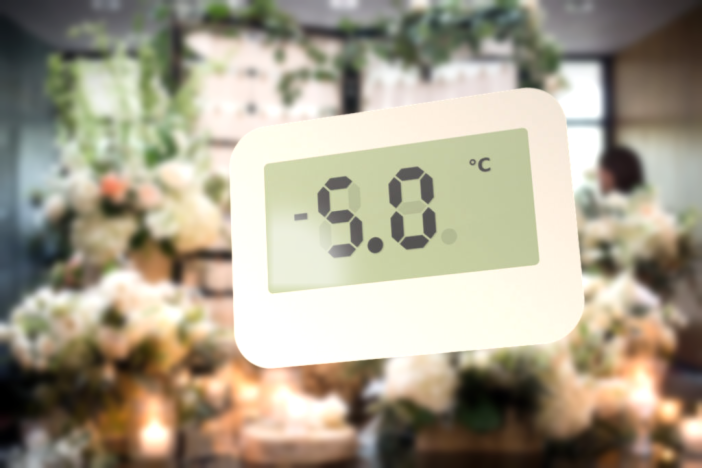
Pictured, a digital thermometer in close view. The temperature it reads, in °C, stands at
-5.0 °C
